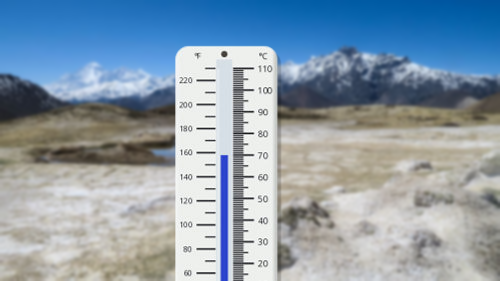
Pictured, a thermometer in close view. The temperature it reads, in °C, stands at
70 °C
